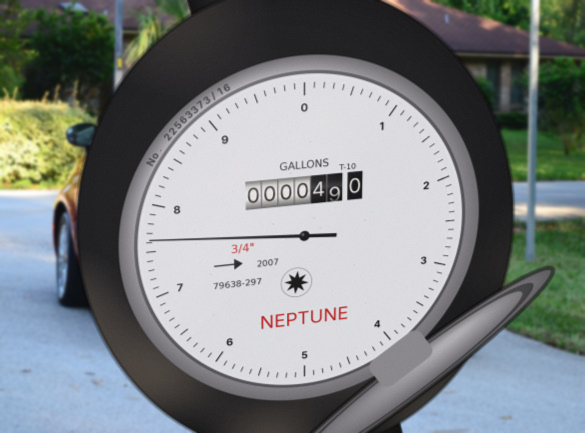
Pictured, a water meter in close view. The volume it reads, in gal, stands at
487.6 gal
